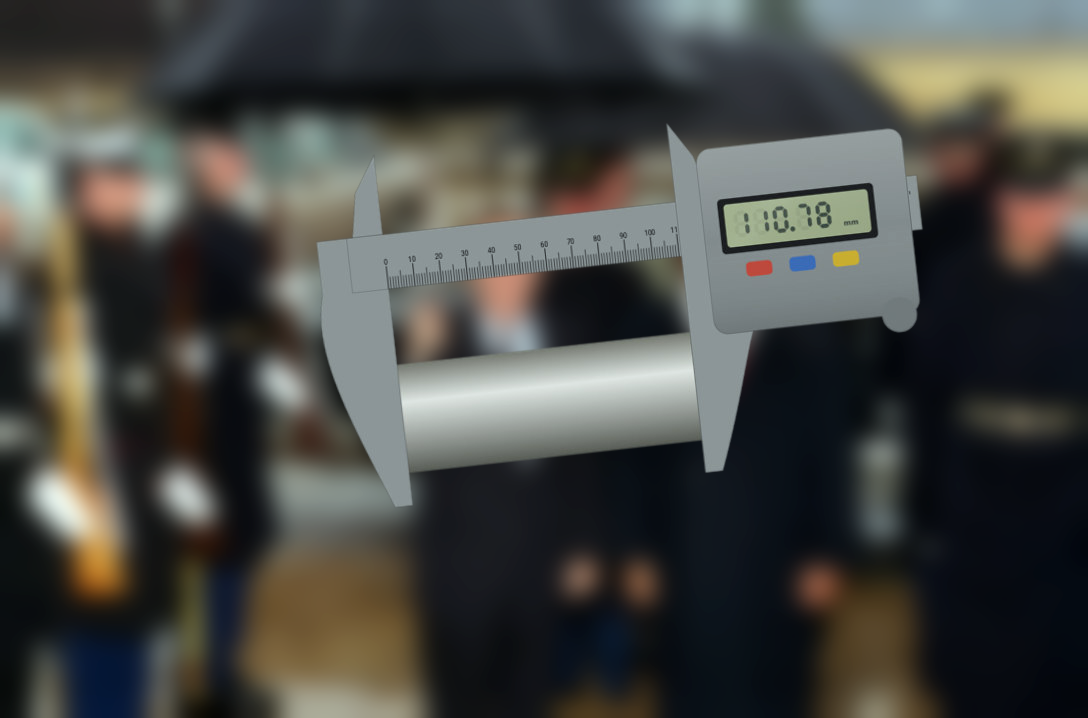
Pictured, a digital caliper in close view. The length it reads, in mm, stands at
110.78 mm
